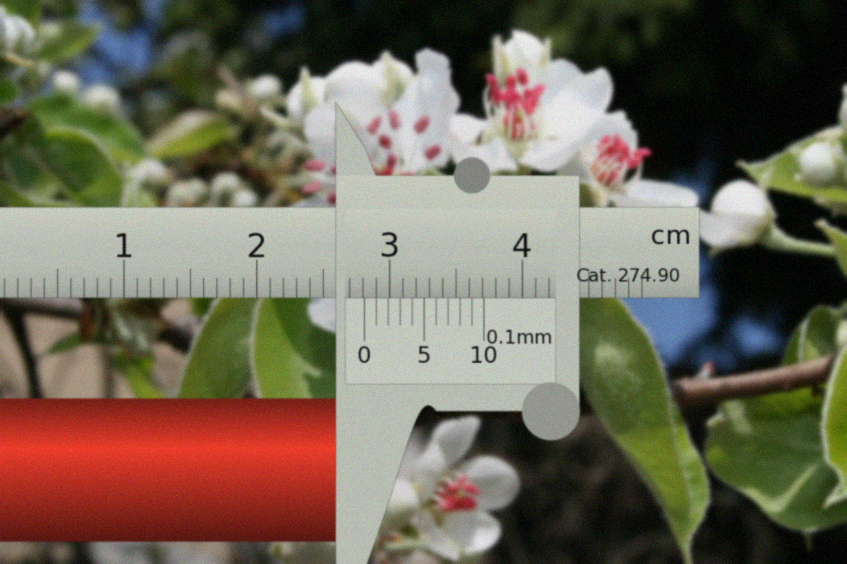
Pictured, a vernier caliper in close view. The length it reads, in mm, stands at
28.1 mm
